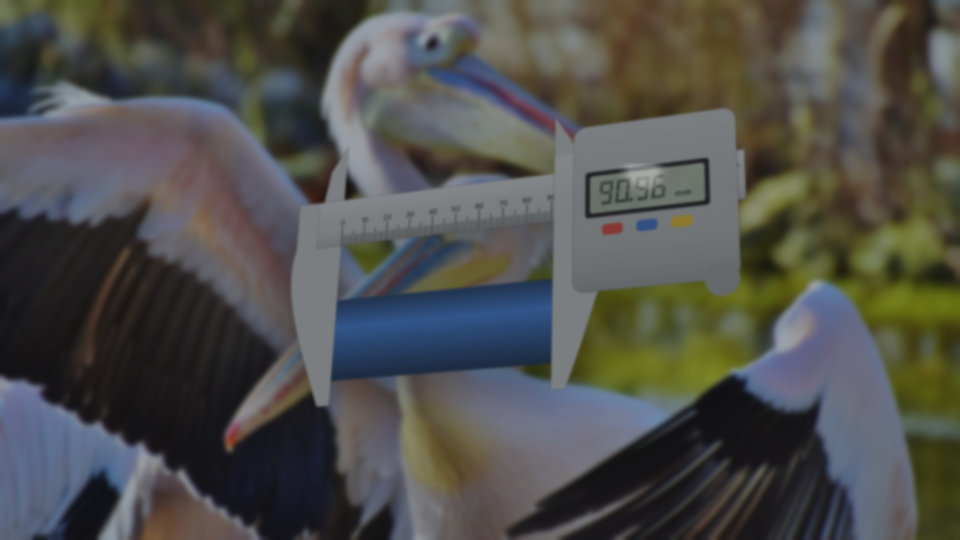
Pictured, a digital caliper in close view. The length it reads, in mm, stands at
90.96 mm
